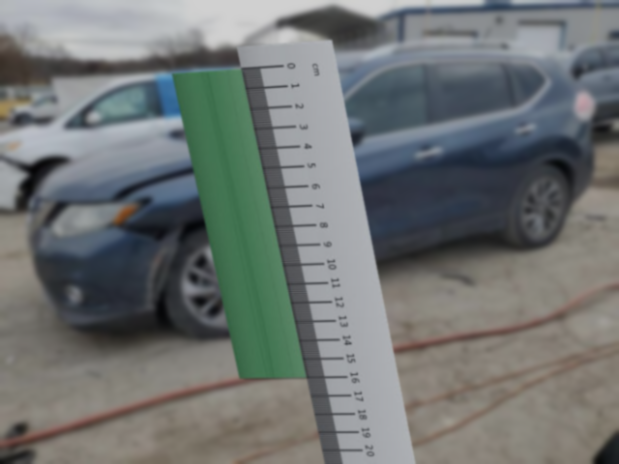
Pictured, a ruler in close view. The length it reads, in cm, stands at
16 cm
